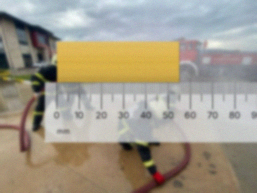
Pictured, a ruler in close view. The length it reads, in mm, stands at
55 mm
